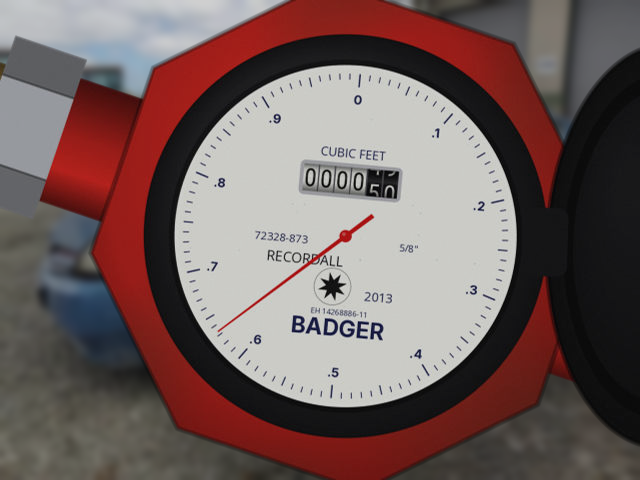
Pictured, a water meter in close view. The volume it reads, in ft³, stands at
49.63 ft³
